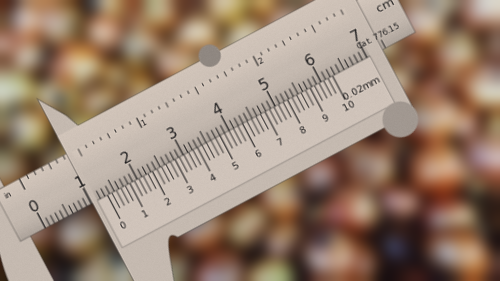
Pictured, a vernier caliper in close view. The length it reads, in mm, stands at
13.5 mm
